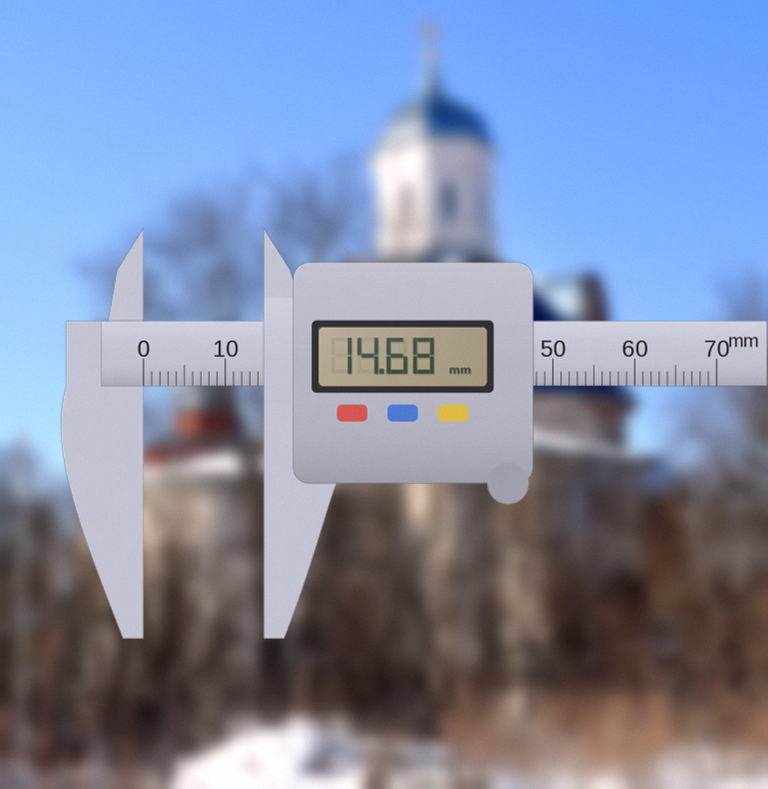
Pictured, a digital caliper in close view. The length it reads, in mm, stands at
14.68 mm
